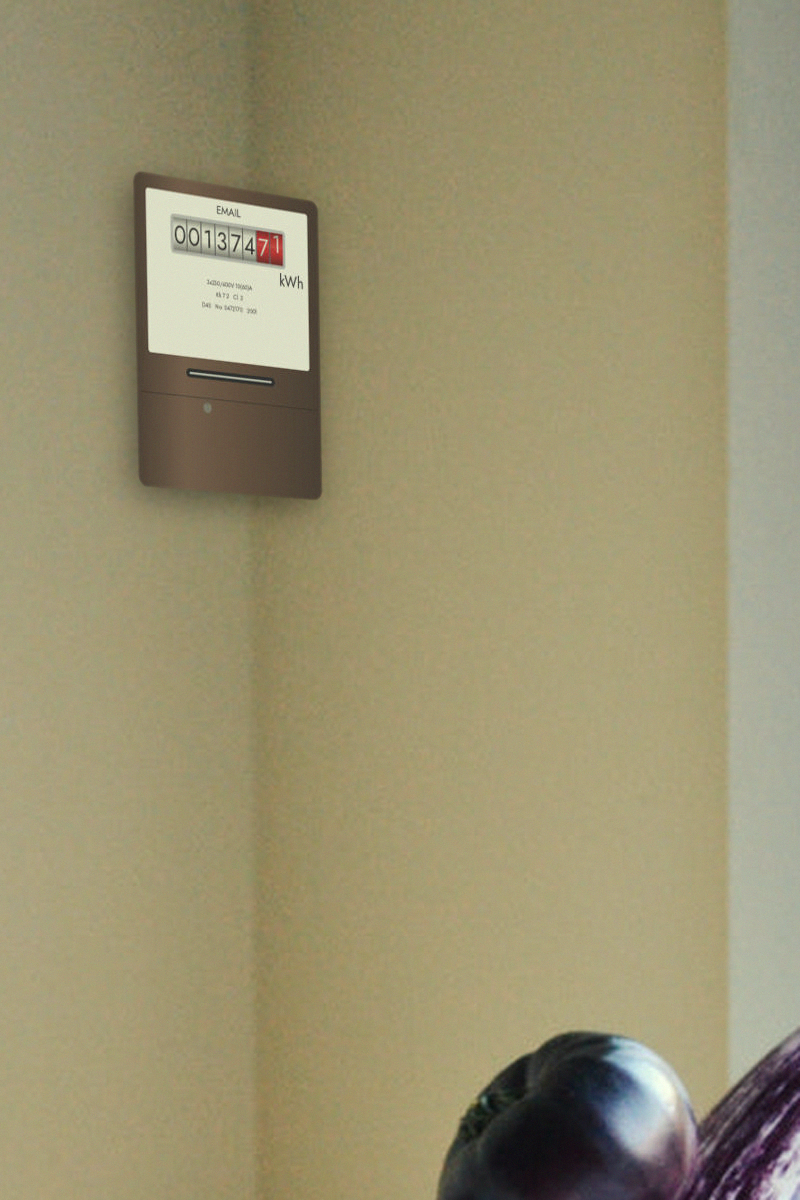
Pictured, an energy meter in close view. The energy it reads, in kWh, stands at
1374.71 kWh
